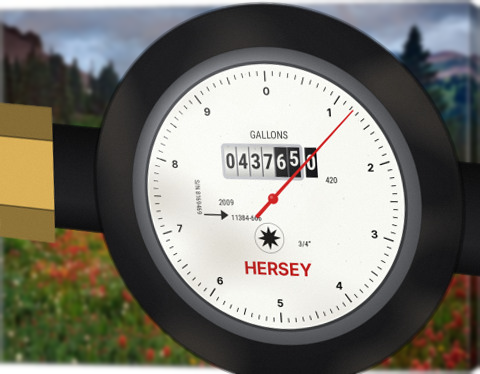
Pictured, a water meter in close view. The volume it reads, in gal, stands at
437651.2 gal
